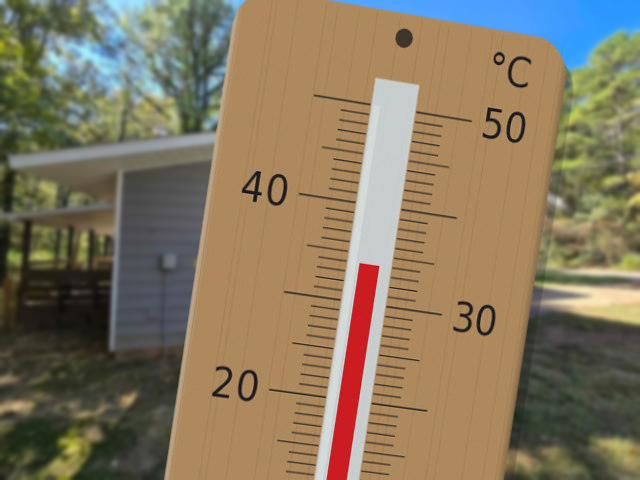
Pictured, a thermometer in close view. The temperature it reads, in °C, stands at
34 °C
